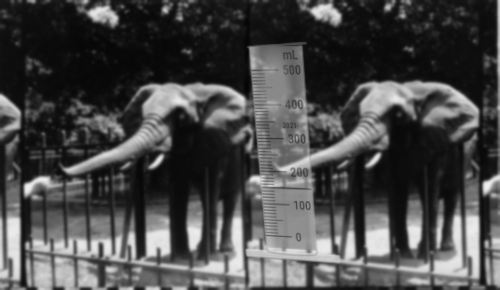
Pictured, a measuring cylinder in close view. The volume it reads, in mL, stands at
150 mL
